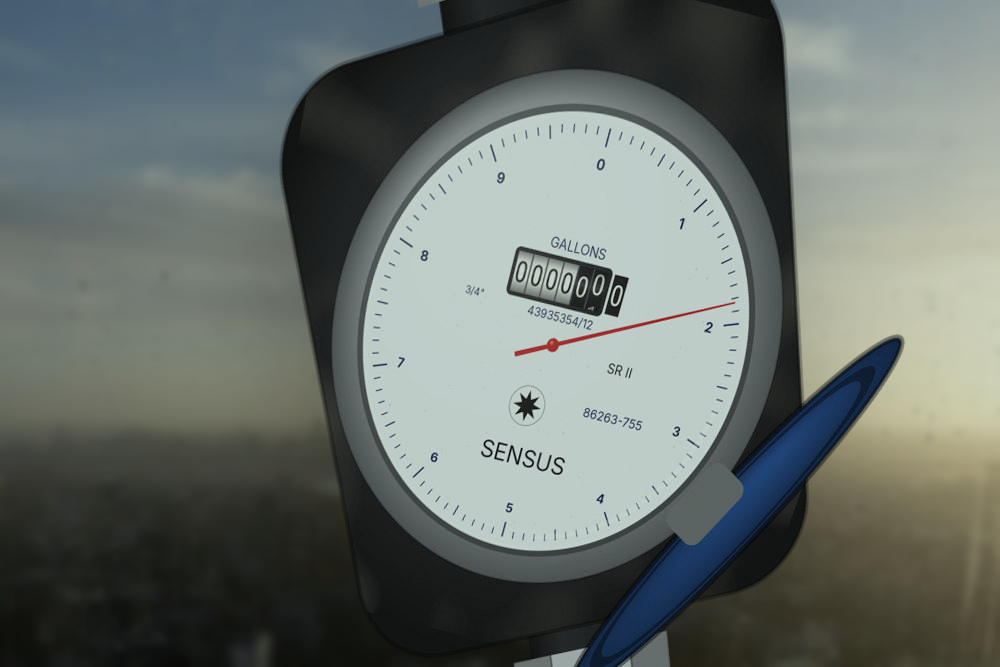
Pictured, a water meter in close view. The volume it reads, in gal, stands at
1.8 gal
